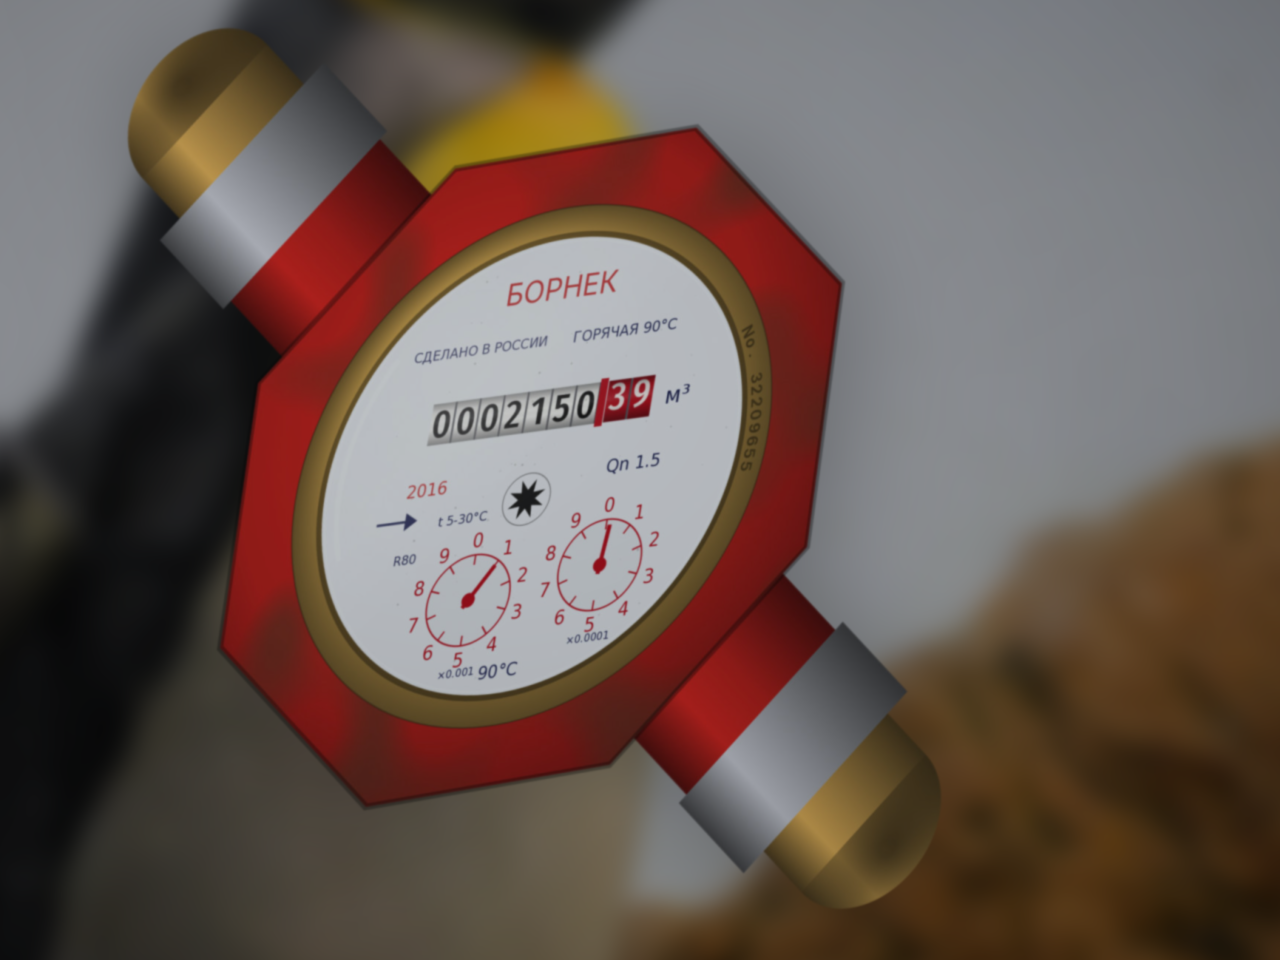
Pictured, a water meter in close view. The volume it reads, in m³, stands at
2150.3910 m³
